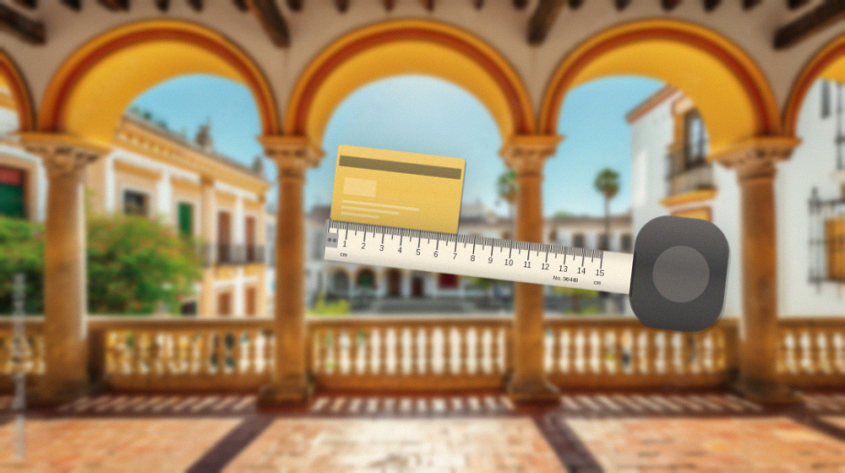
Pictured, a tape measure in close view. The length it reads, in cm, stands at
7 cm
